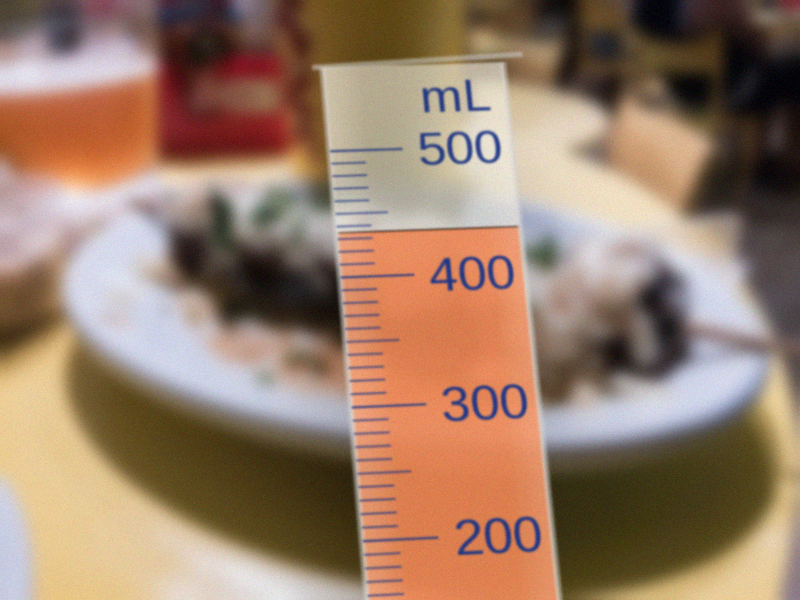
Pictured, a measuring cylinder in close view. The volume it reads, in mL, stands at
435 mL
